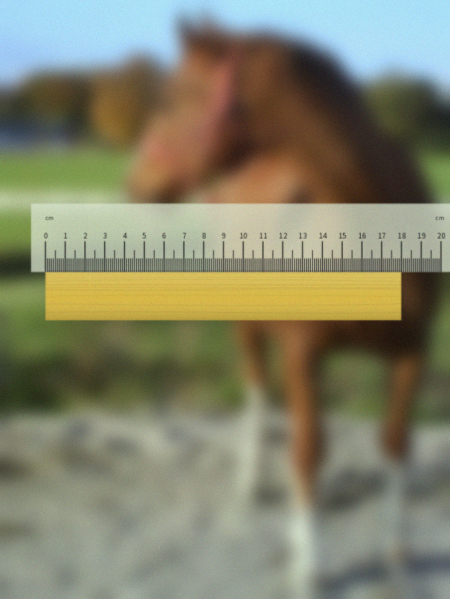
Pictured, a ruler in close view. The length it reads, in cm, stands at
18 cm
